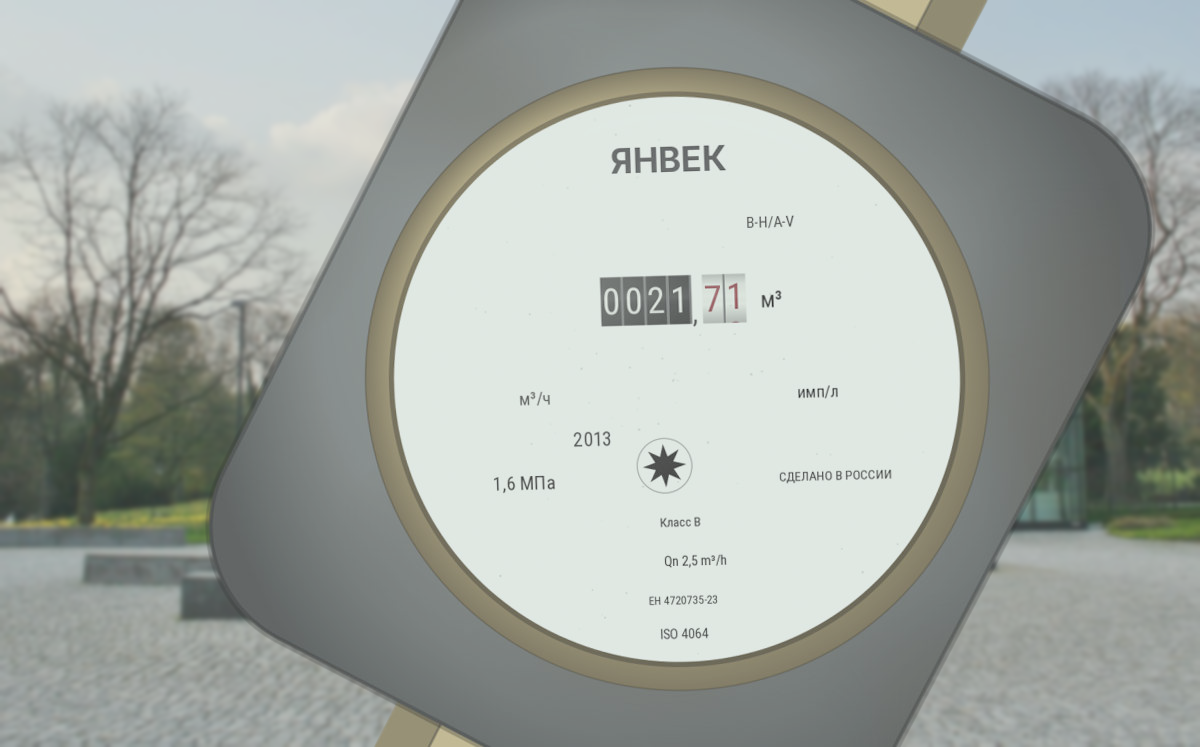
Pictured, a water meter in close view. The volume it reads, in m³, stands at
21.71 m³
